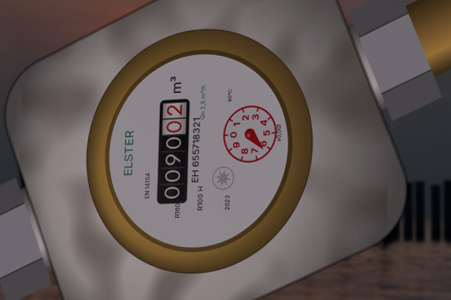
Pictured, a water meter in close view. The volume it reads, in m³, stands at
90.026 m³
